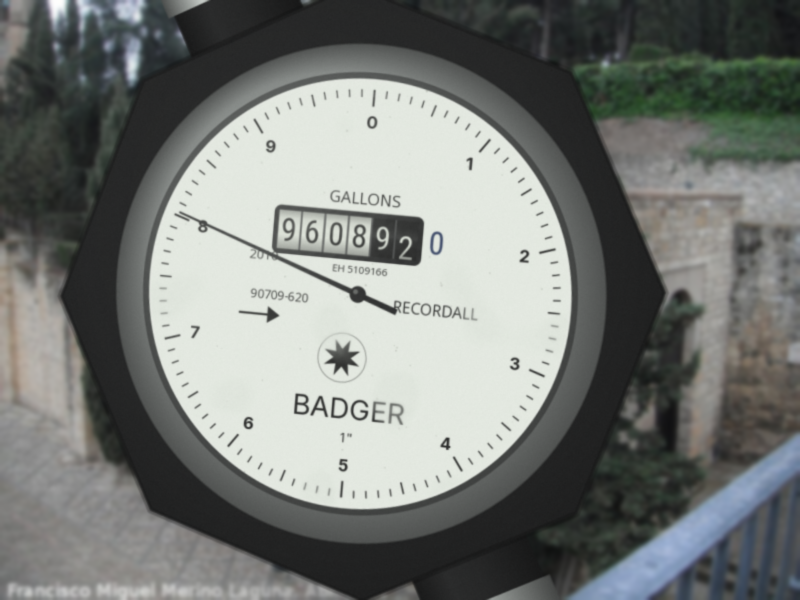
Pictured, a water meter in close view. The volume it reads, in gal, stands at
9608918.0 gal
